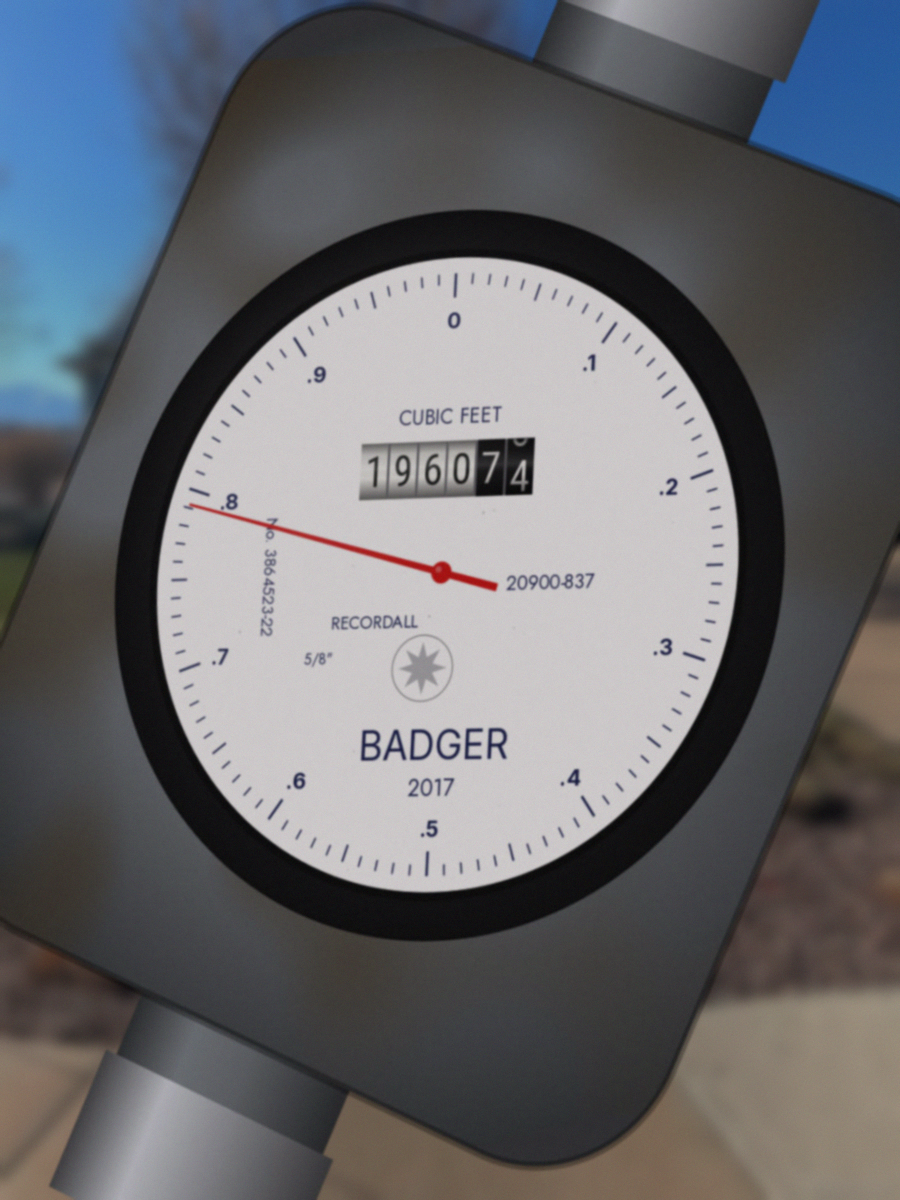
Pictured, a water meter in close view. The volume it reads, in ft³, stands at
196073.79 ft³
